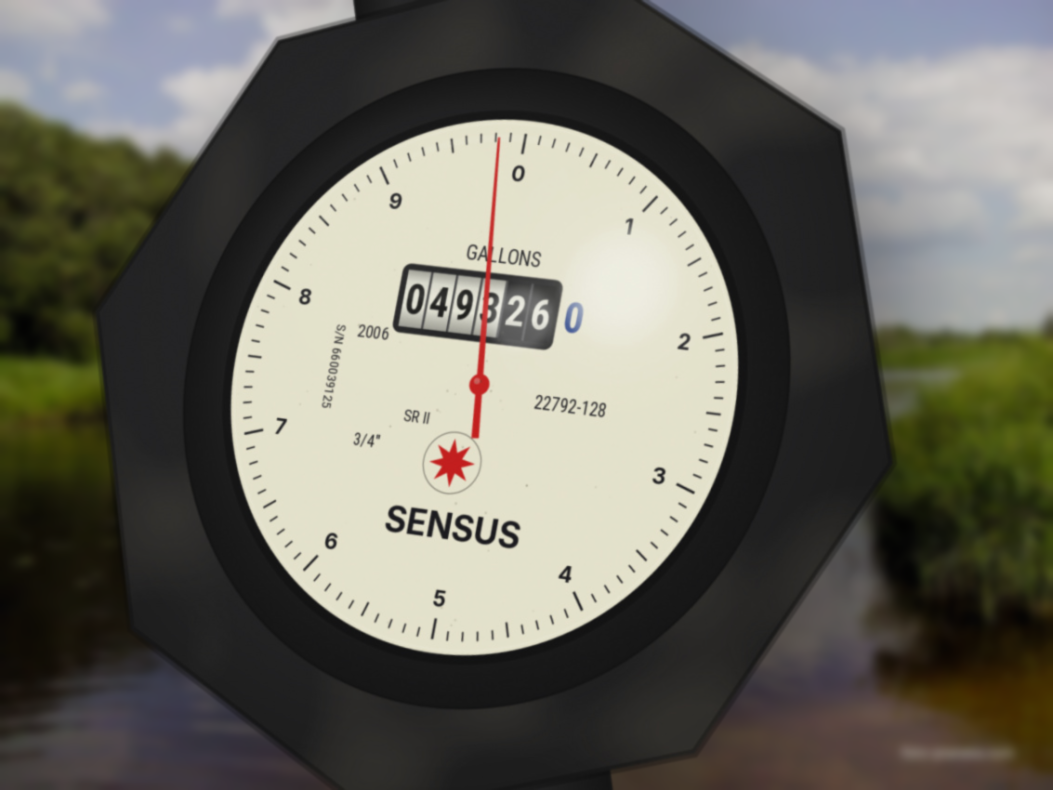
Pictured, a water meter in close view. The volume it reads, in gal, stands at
493259.8 gal
